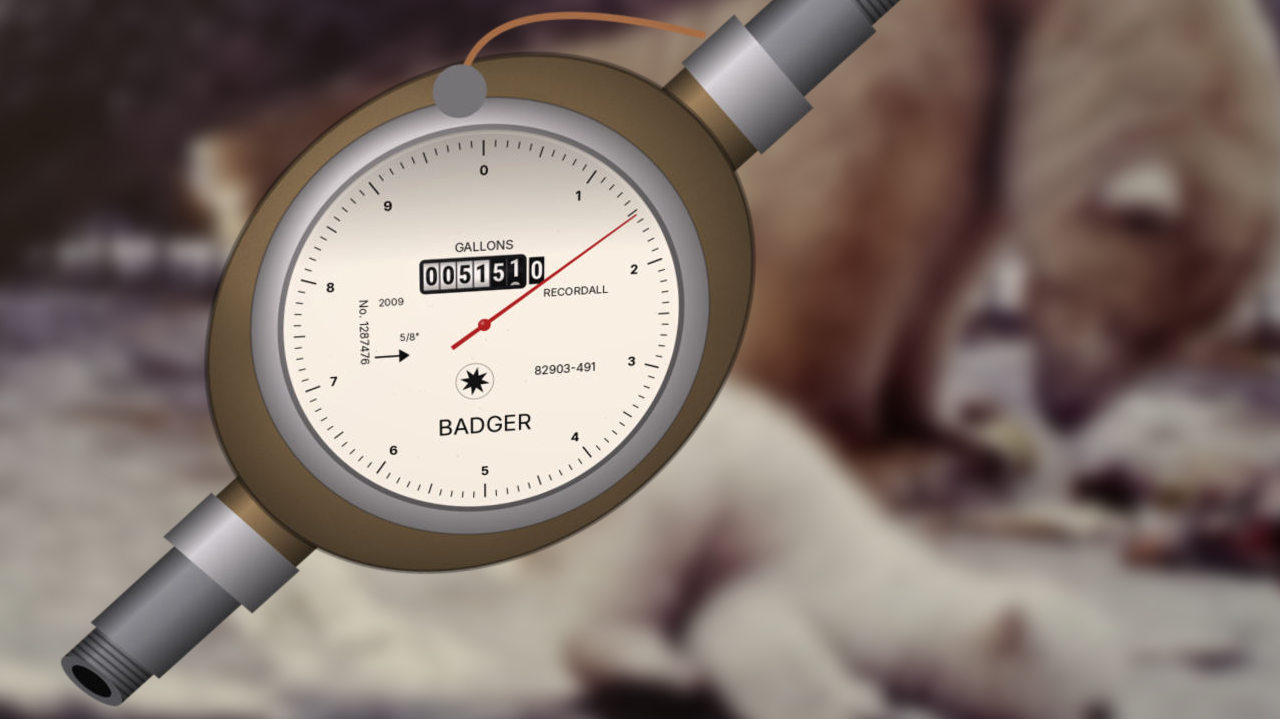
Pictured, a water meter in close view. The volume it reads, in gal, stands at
51511.5 gal
